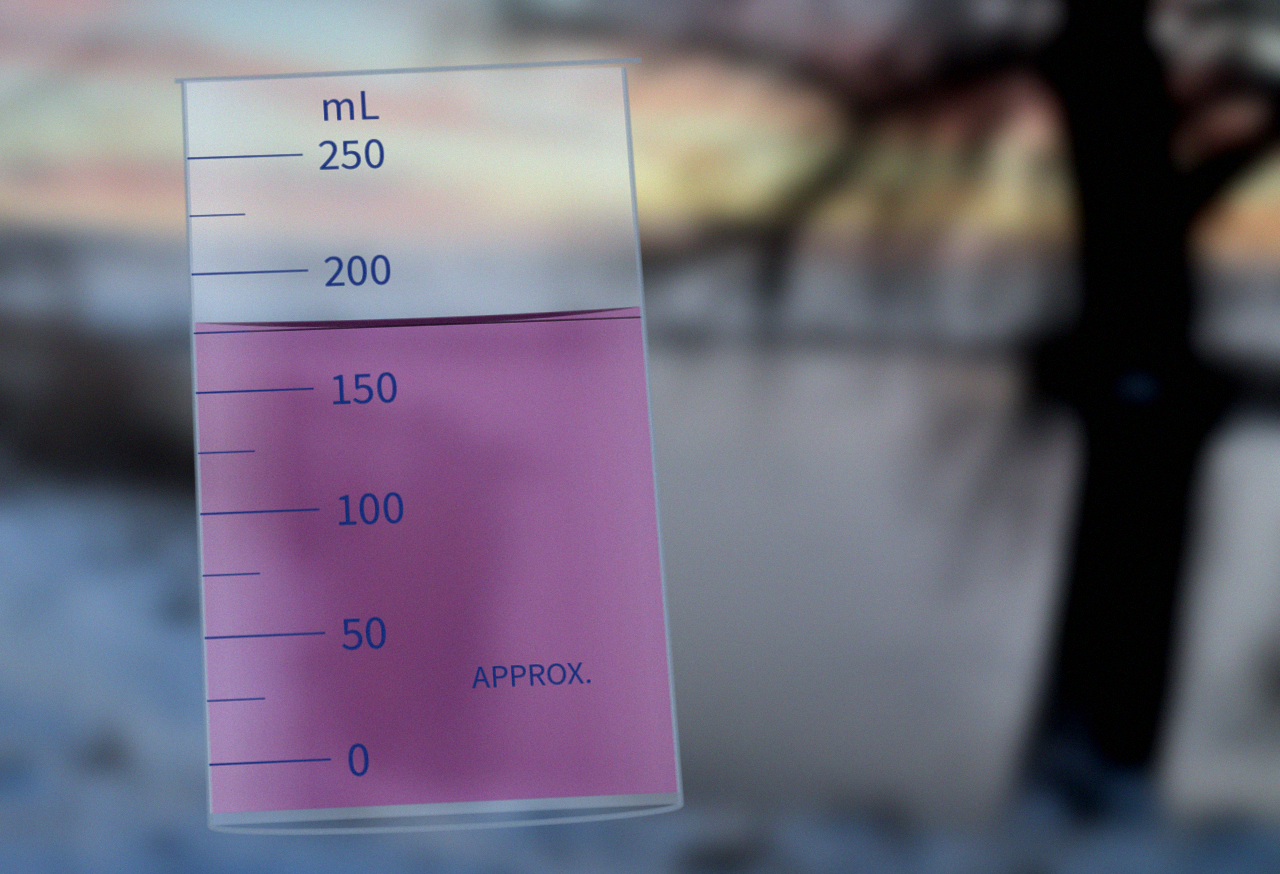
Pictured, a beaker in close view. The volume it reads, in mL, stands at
175 mL
